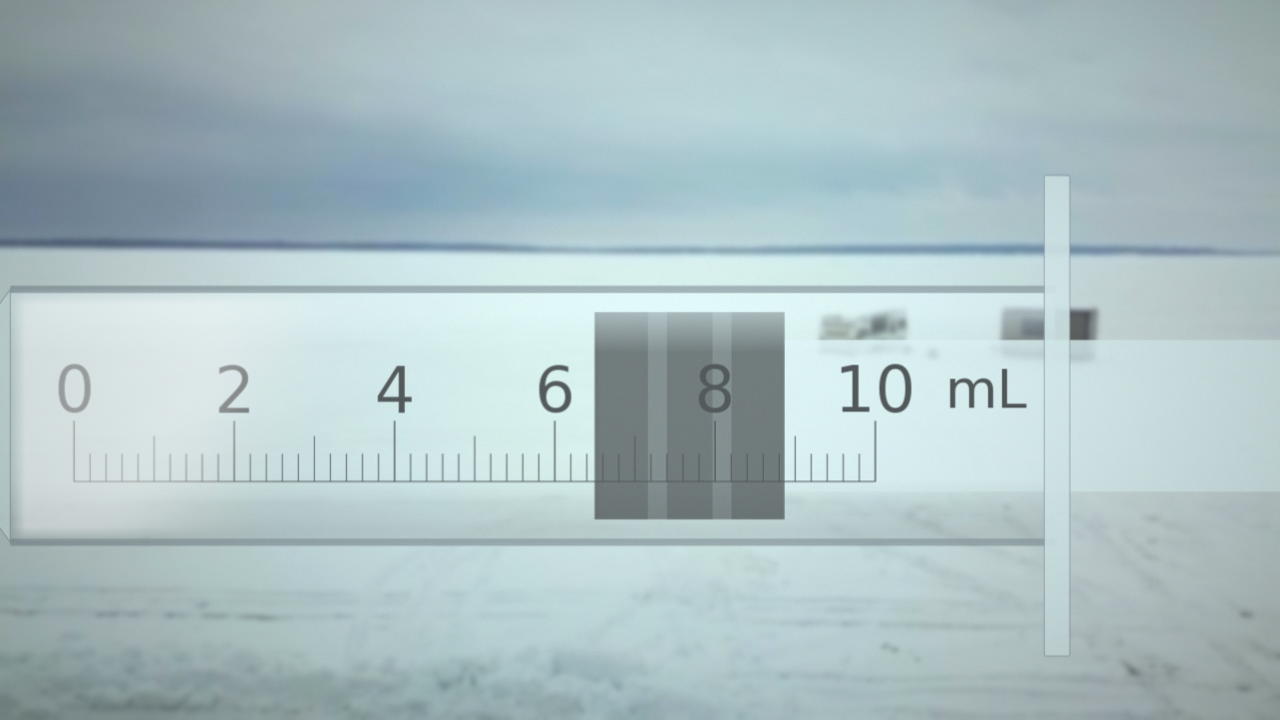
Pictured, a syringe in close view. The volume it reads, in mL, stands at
6.5 mL
